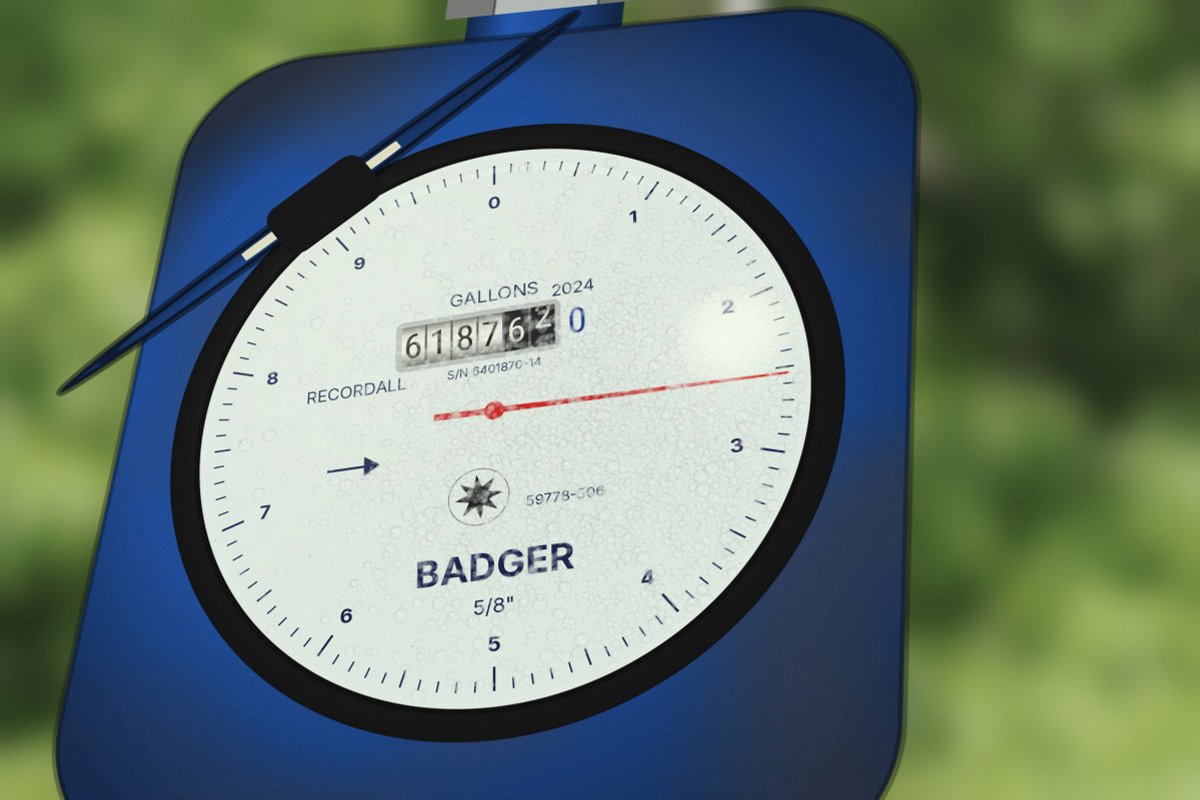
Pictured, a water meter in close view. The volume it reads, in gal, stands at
6187622.5 gal
